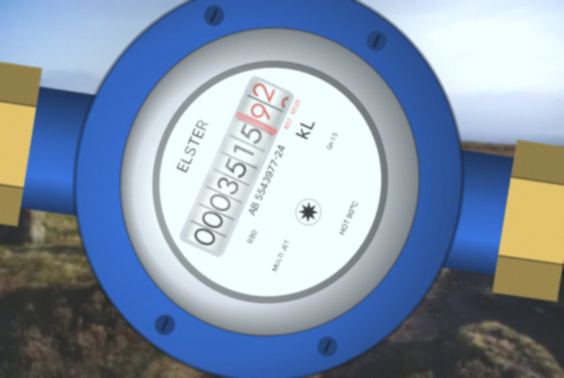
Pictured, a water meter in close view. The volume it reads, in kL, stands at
3515.92 kL
